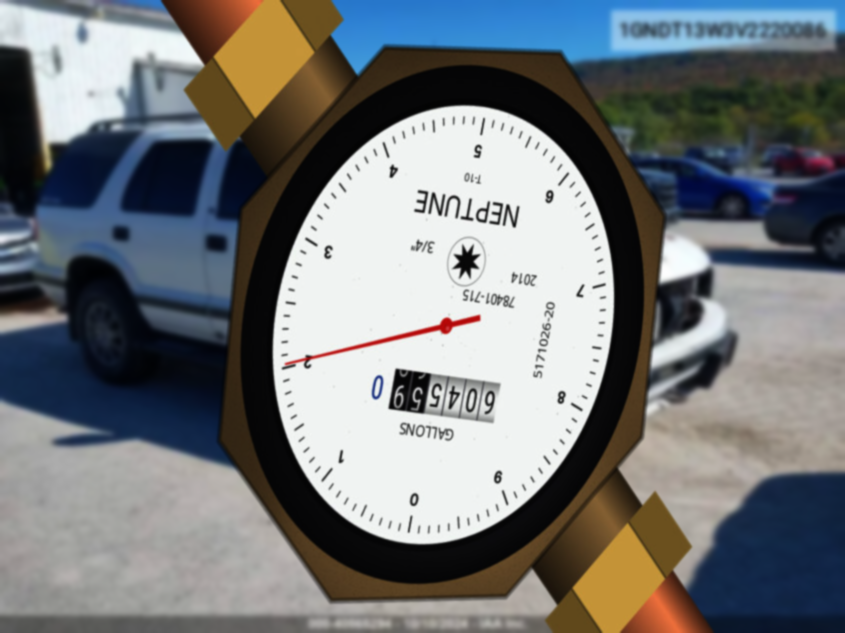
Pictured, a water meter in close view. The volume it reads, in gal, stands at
6045592.0 gal
